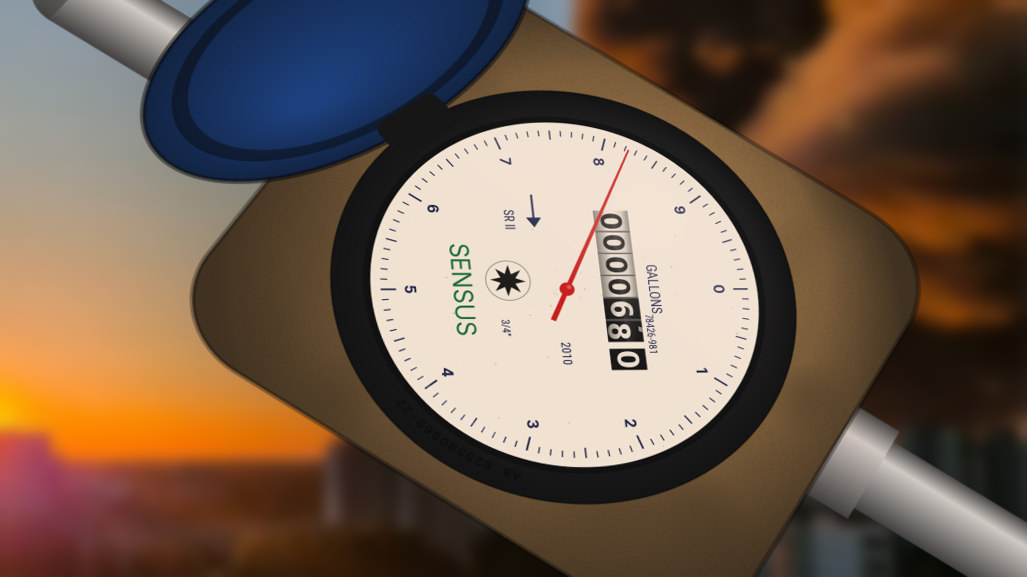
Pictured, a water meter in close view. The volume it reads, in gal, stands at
678.2 gal
